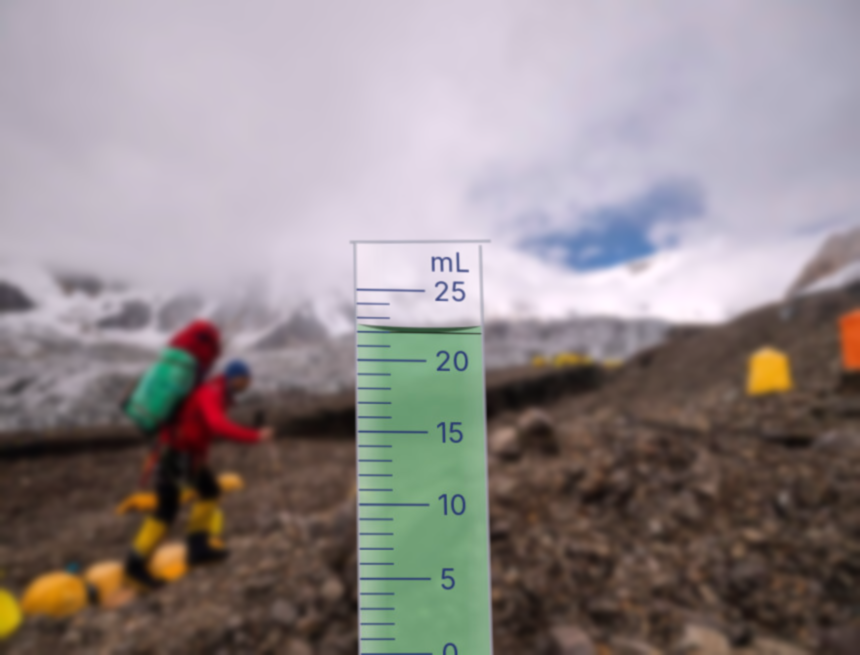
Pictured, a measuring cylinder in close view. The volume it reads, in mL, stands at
22 mL
